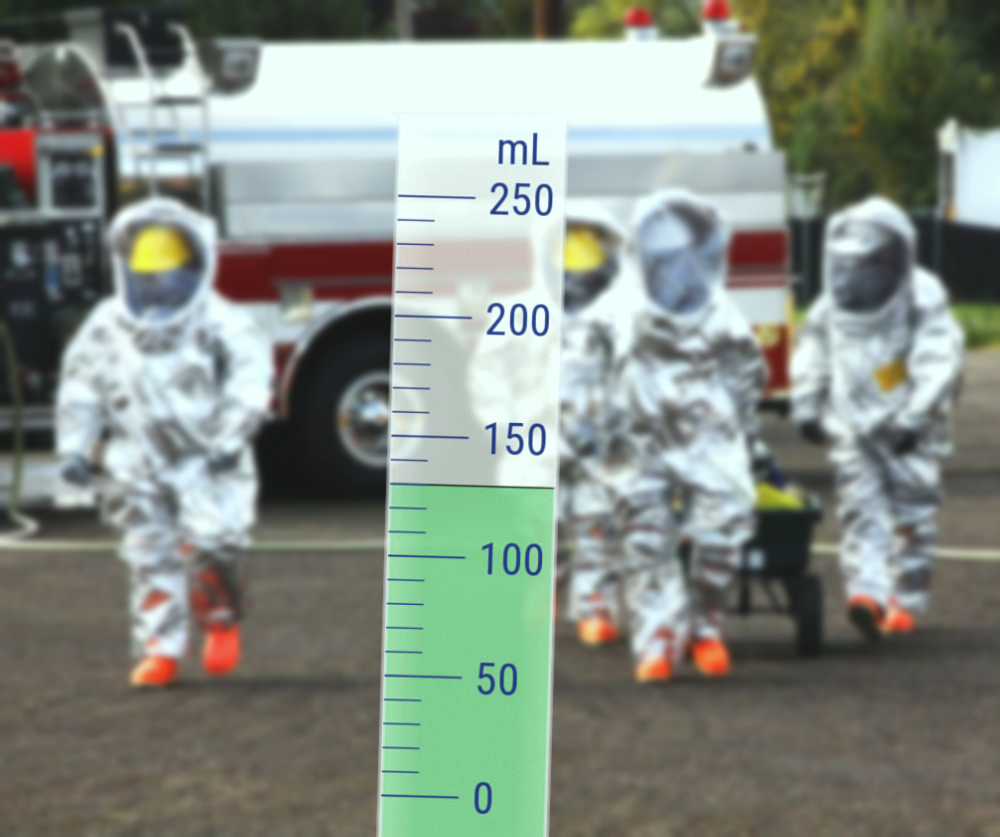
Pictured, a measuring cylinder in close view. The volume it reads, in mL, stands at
130 mL
